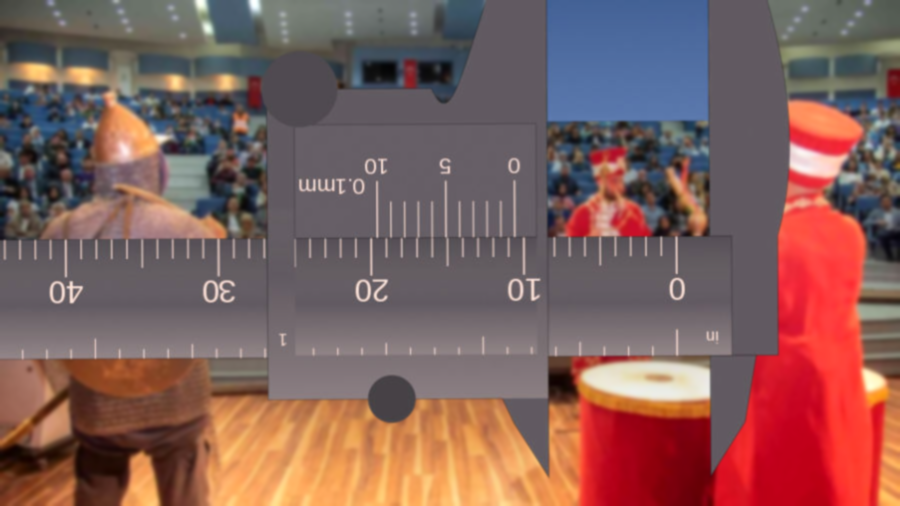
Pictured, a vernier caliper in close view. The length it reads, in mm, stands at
10.6 mm
